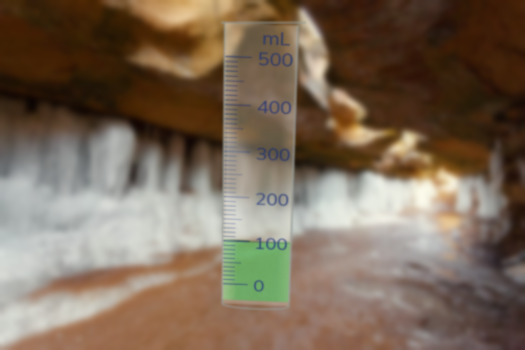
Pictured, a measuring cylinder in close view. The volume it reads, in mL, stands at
100 mL
